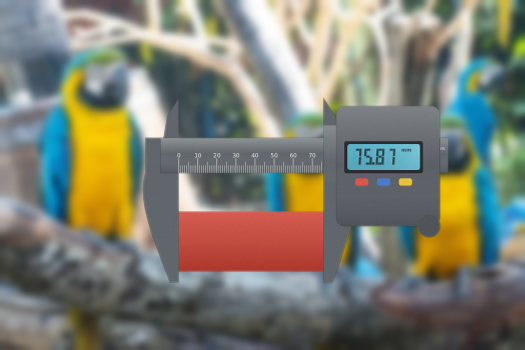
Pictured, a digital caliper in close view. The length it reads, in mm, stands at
75.87 mm
